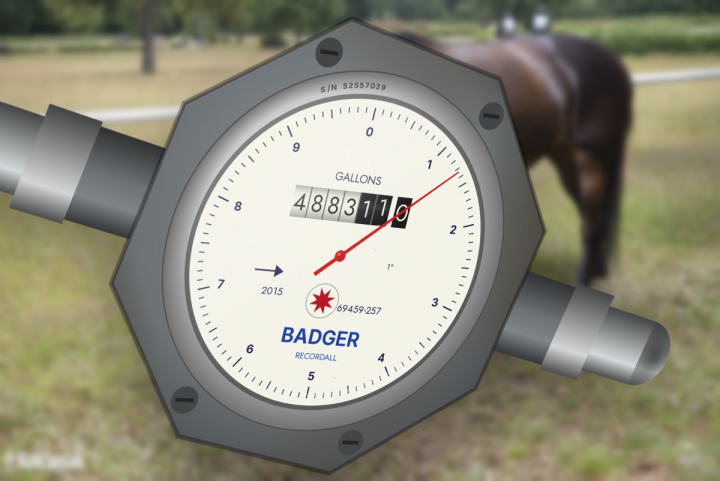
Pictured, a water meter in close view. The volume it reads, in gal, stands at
4883111.3 gal
